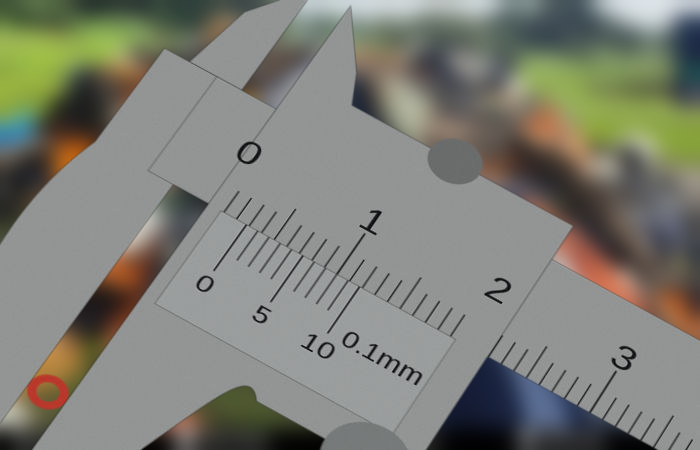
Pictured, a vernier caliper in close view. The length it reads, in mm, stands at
2.8 mm
